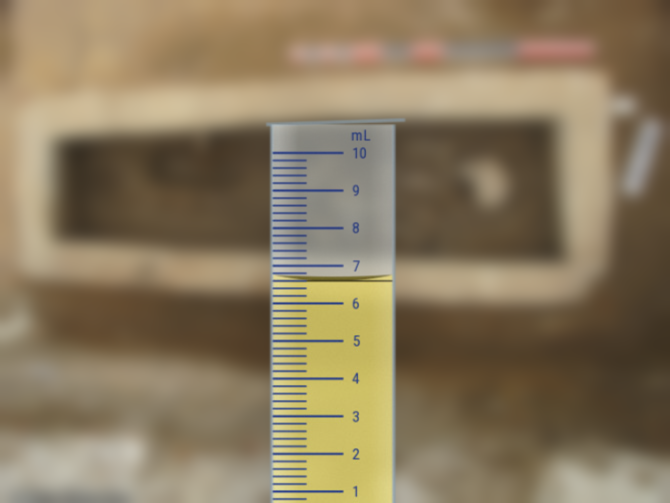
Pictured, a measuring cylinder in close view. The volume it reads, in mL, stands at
6.6 mL
